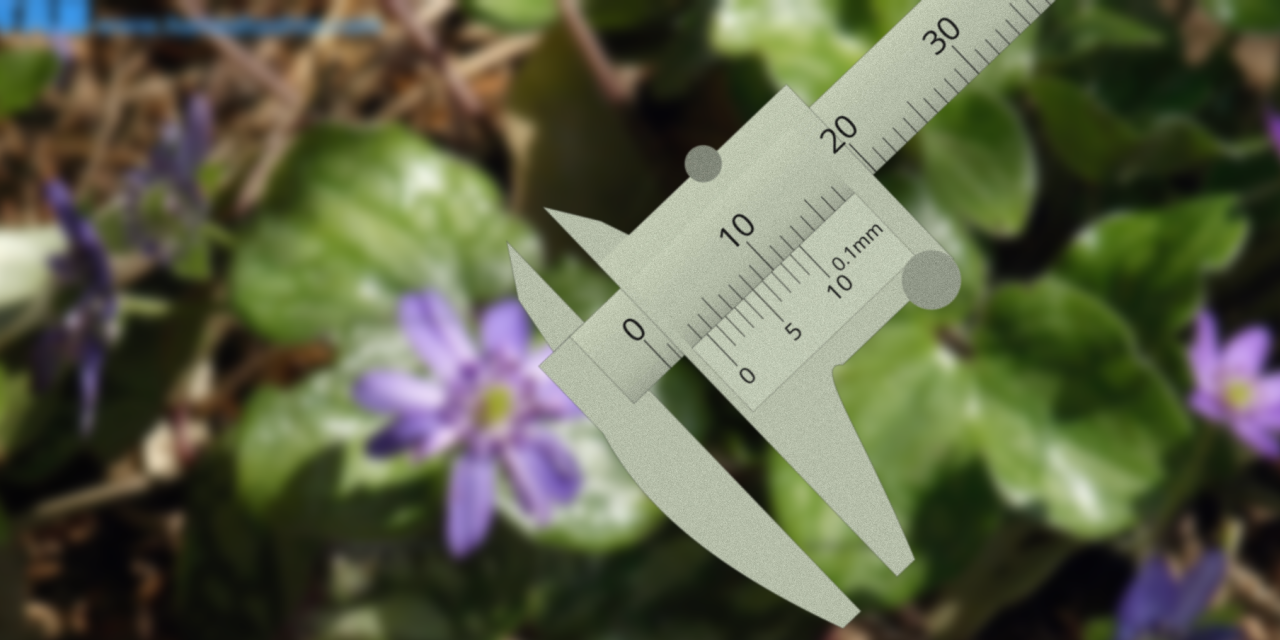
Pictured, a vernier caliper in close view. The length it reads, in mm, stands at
3.5 mm
